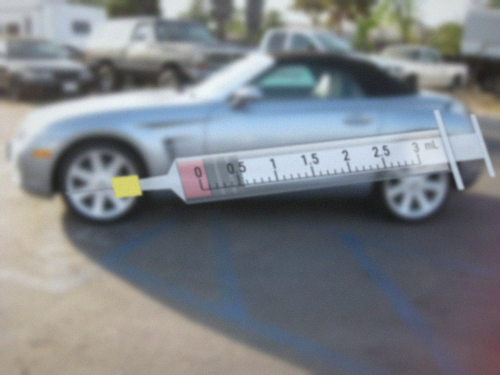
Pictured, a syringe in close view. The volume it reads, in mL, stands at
0.1 mL
